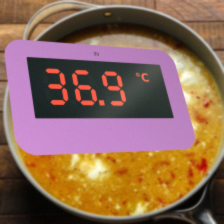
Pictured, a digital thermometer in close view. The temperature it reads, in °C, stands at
36.9 °C
